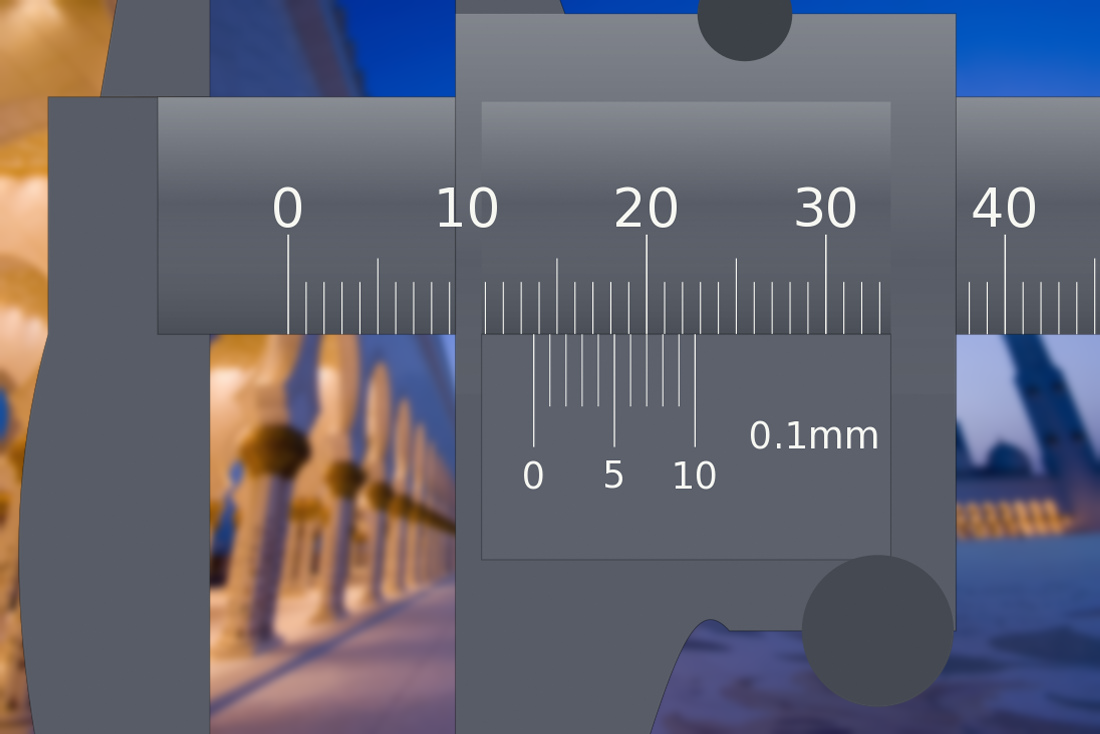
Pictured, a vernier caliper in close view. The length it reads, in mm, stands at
13.7 mm
